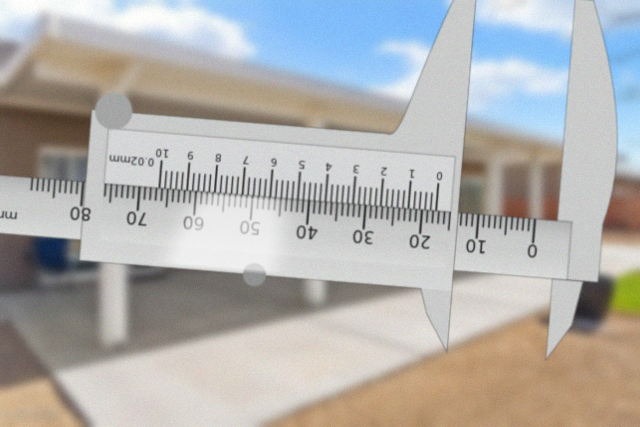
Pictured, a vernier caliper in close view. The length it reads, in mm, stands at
17.5 mm
